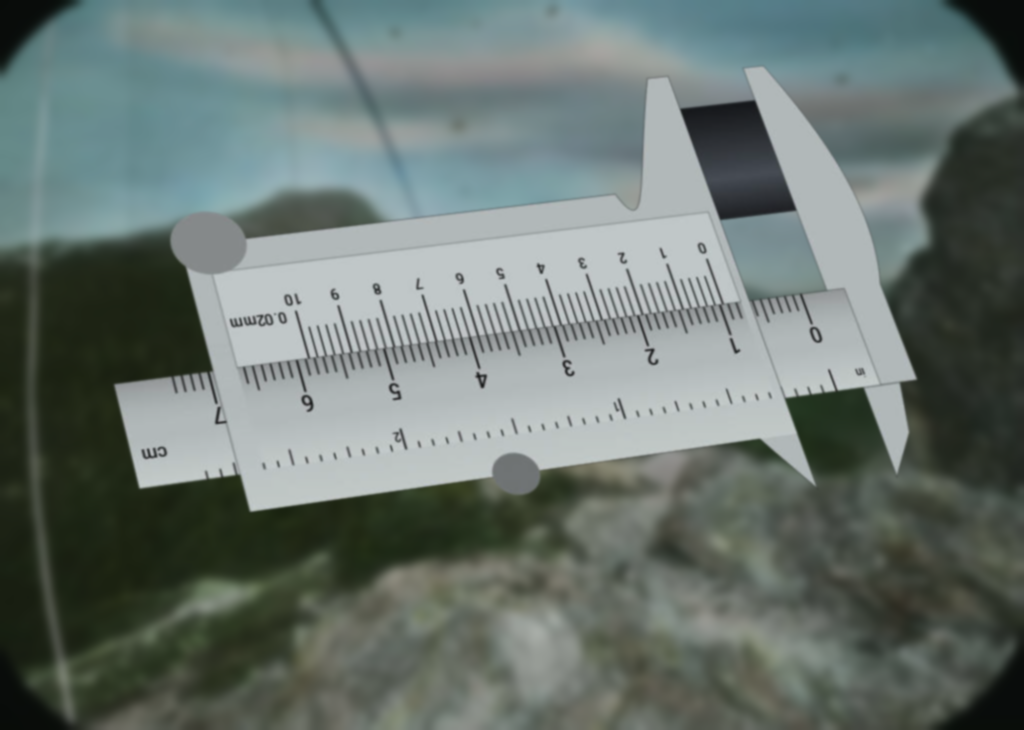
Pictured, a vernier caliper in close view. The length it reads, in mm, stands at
9.6 mm
